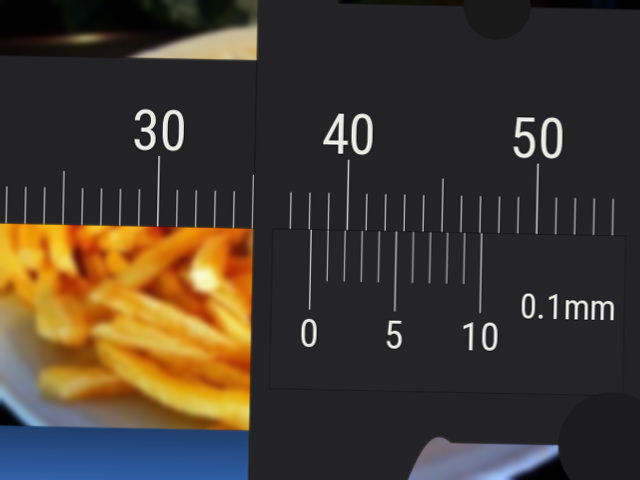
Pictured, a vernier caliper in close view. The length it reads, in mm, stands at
38.1 mm
